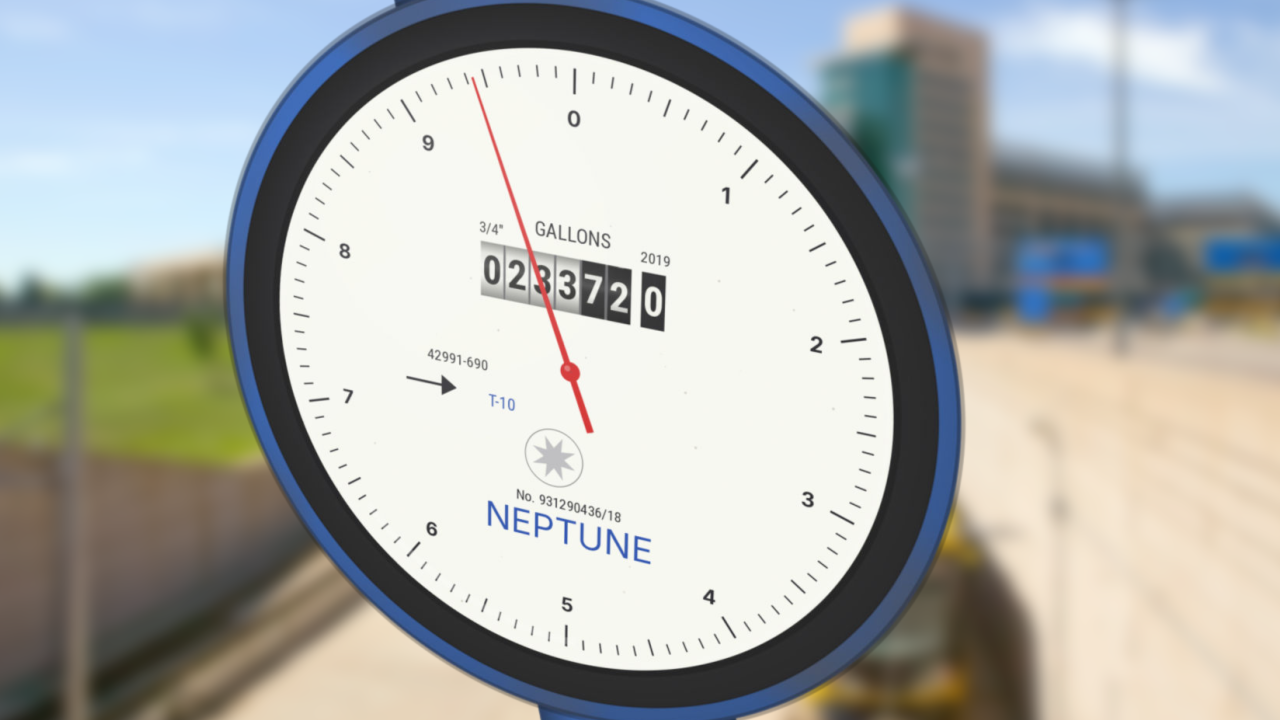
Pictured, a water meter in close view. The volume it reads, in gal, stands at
233719.4 gal
